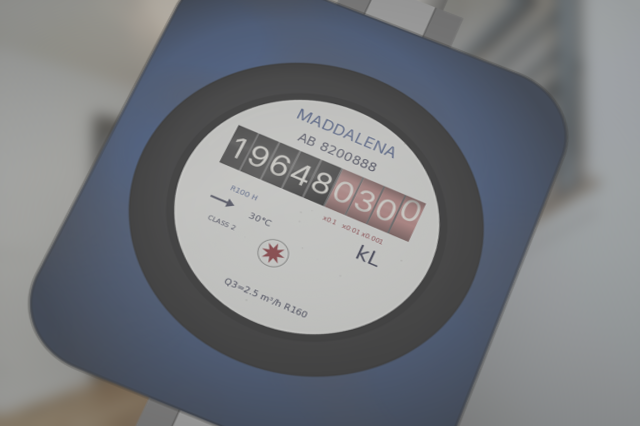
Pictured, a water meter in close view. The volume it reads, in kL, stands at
19648.0300 kL
